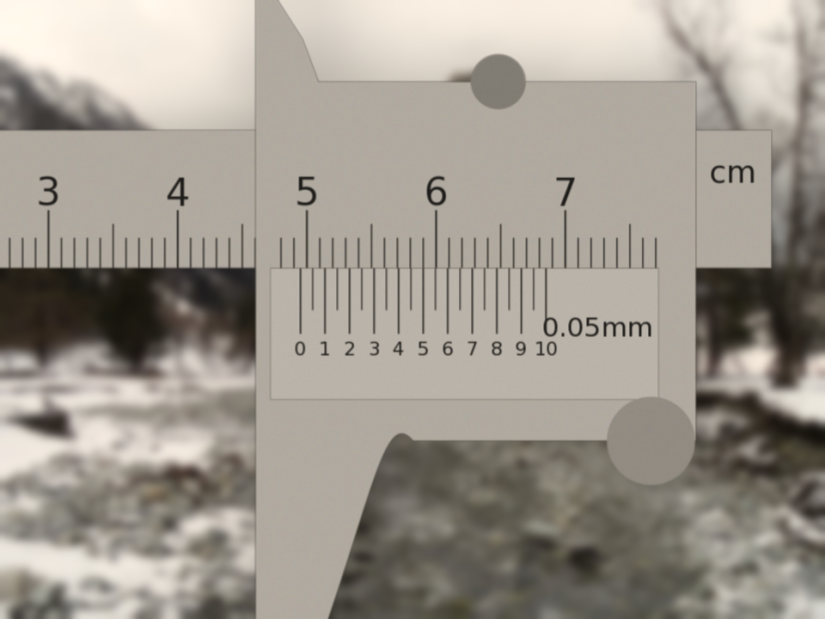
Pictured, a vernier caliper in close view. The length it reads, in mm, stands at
49.5 mm
